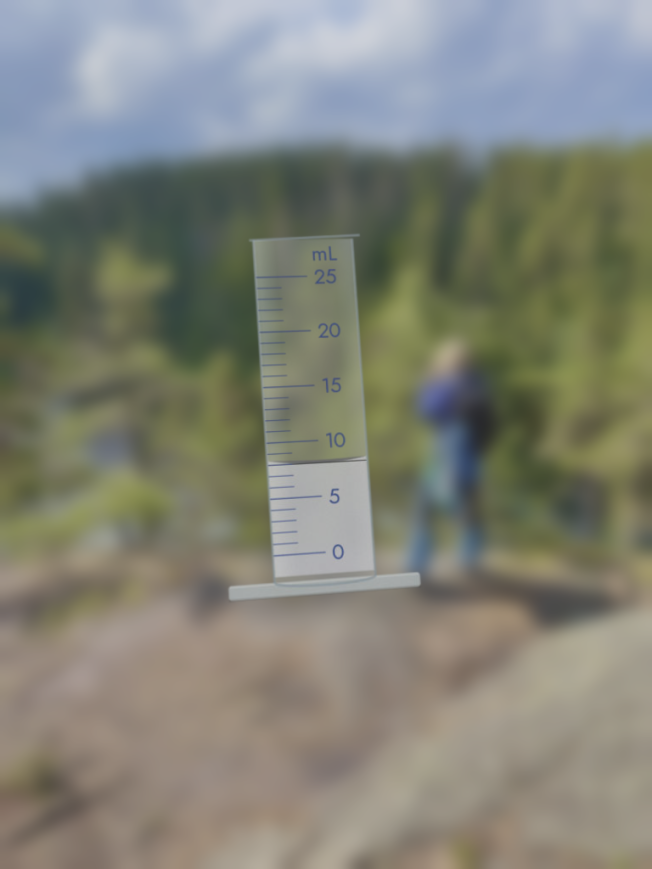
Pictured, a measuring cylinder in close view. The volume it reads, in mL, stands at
8 mL
